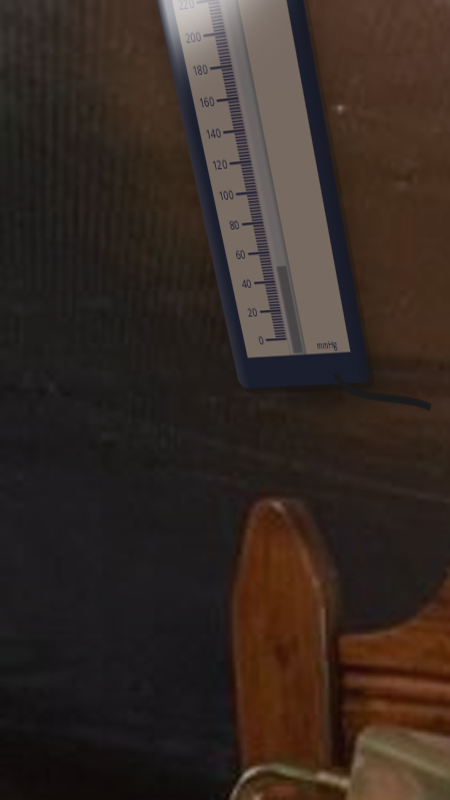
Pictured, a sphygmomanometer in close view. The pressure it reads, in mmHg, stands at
50 mmHg
